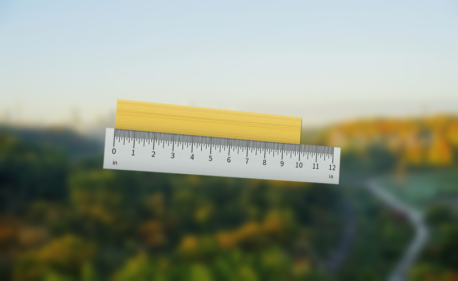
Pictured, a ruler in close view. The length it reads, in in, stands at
10 in
